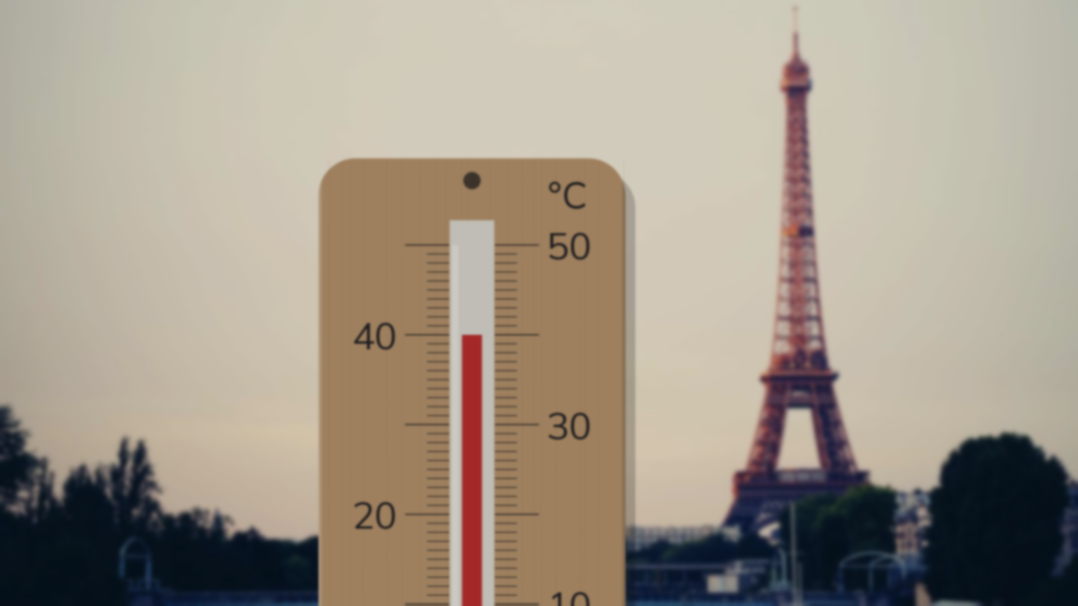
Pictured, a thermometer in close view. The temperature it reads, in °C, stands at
40 °C
